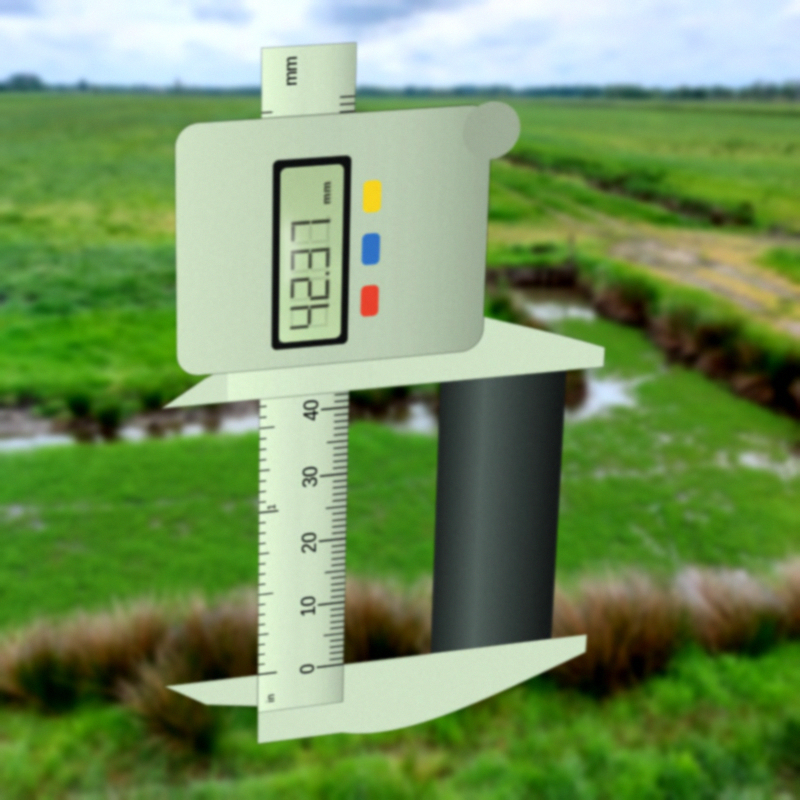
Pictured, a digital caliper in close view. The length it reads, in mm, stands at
42.37 mm
